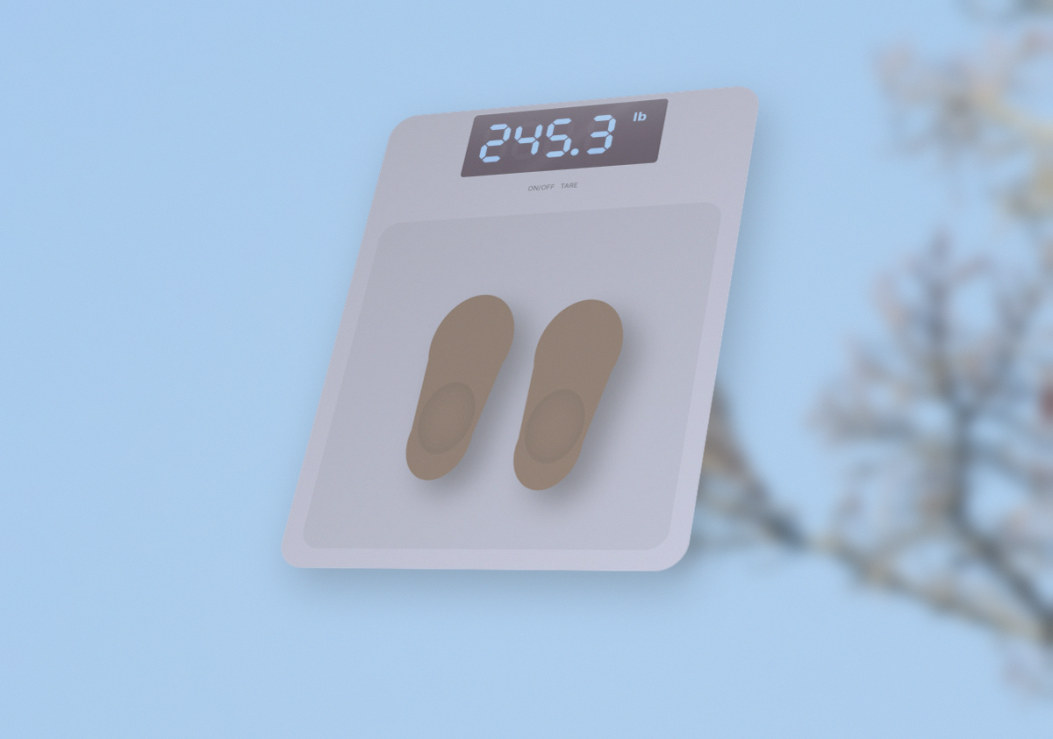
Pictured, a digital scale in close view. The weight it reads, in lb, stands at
245.3 lb
